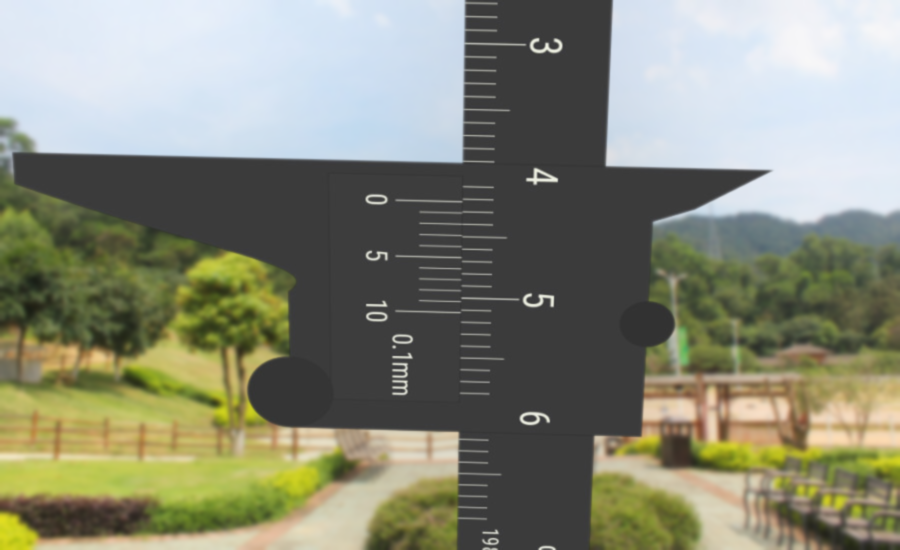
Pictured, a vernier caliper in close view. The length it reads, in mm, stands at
42.2 mm
